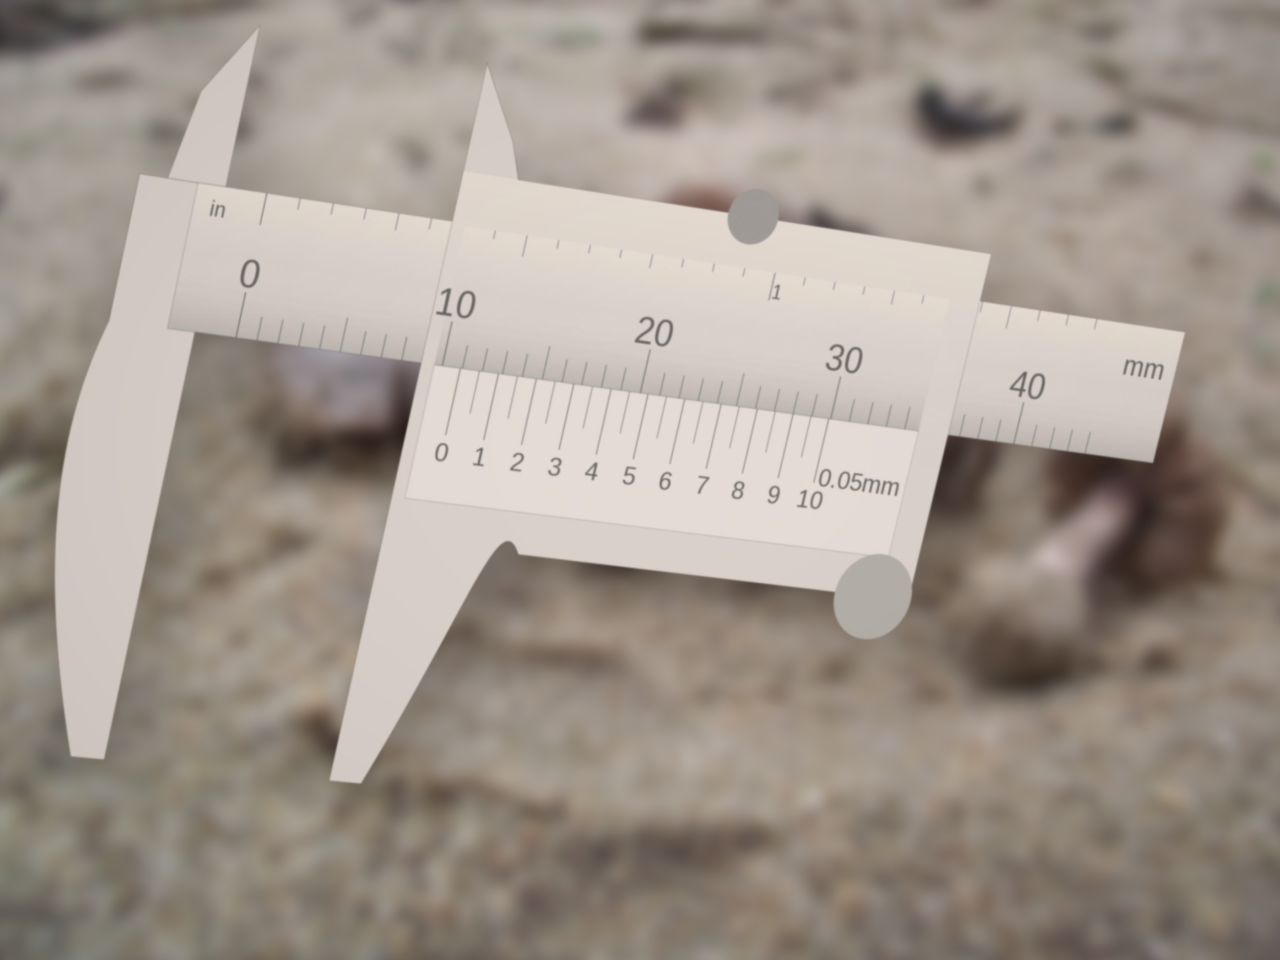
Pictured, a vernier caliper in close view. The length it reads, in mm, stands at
10.9 mm
